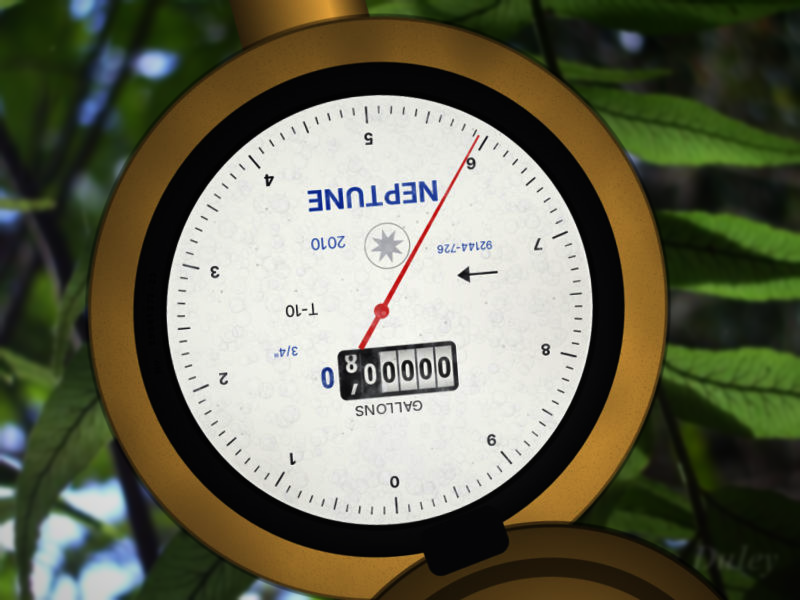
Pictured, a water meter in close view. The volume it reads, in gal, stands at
75.9 gal
